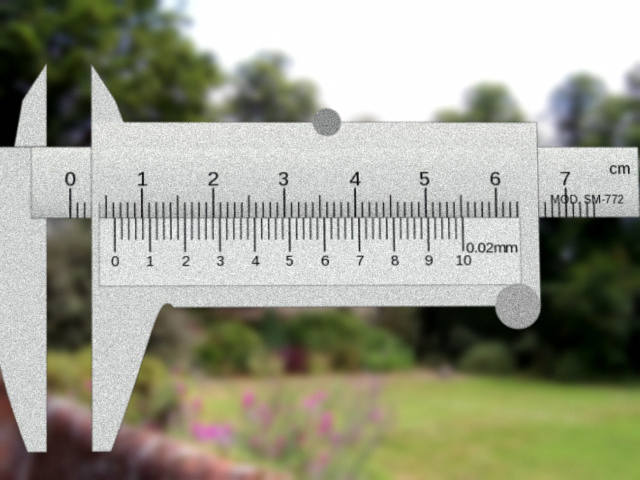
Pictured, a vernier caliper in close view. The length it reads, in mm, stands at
6.2 mm
